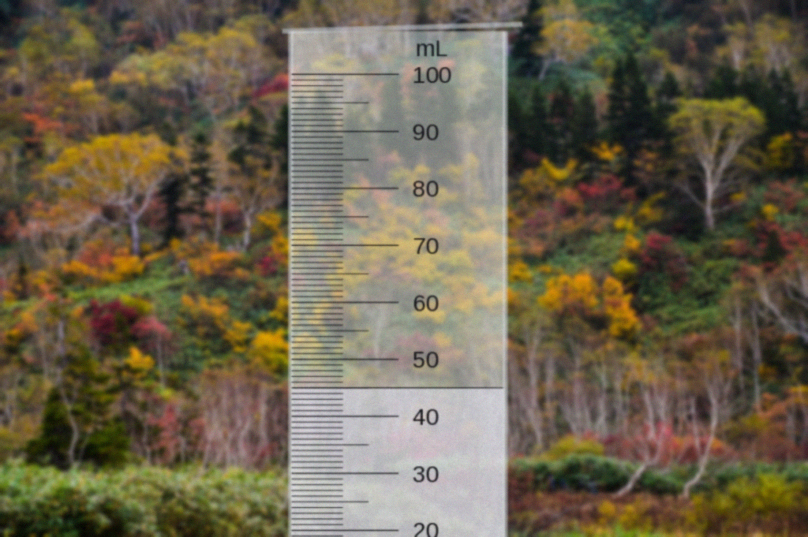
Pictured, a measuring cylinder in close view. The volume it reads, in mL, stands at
45 mL
